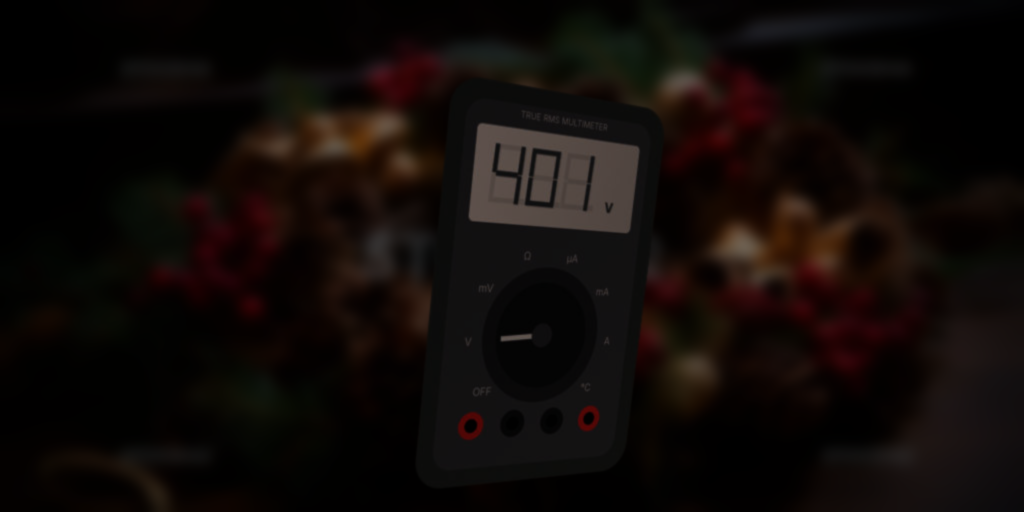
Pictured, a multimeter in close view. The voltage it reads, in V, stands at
401 V
